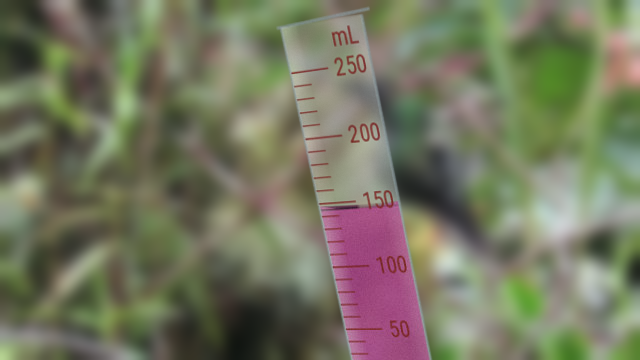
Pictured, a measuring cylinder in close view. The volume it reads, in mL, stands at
145 mL
